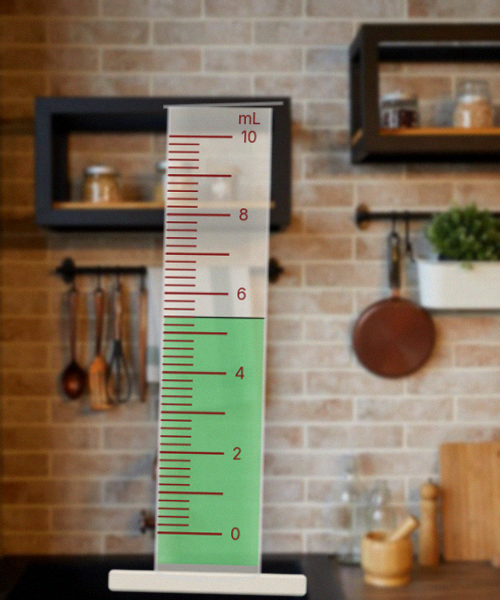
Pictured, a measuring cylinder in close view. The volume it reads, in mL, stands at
5.4 mL
